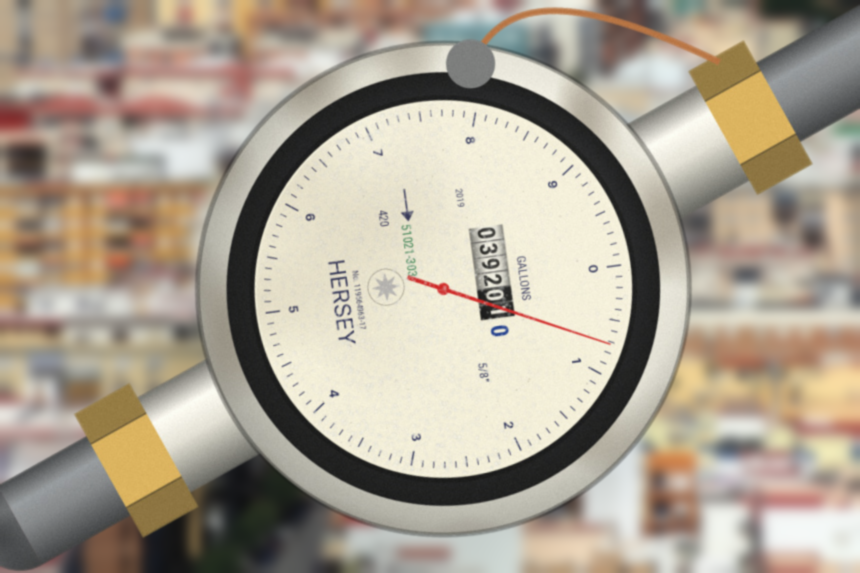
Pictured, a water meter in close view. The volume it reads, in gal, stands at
392010.7 gal
